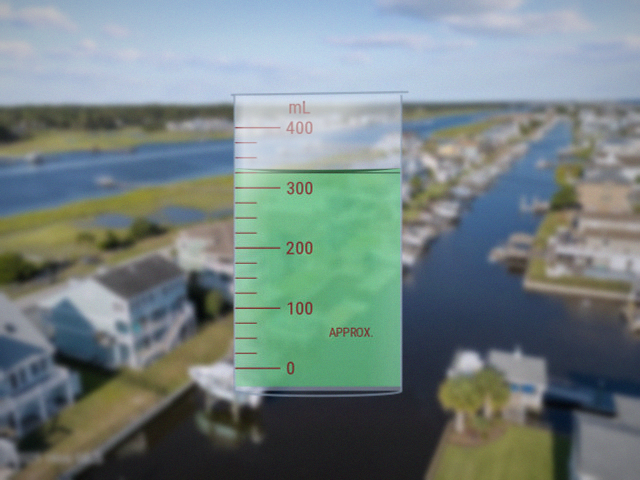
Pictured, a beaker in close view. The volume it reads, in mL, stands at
325 mL
